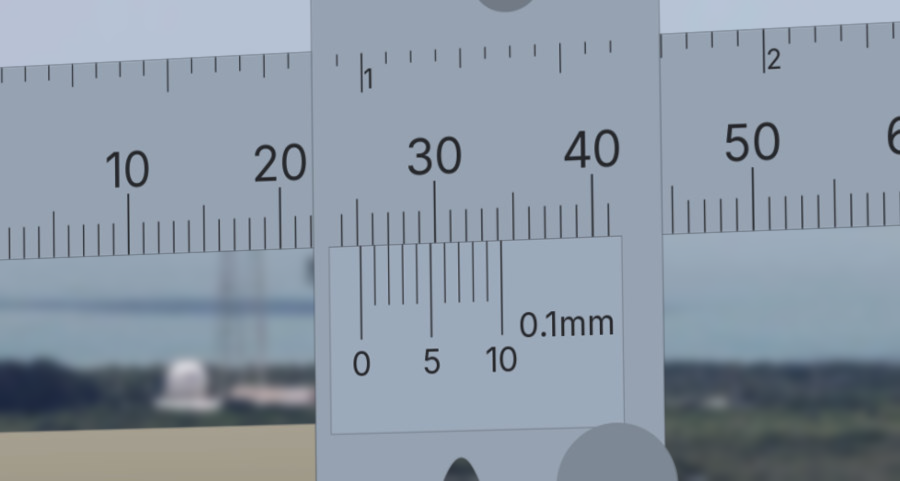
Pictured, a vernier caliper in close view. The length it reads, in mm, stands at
25.2 mm
